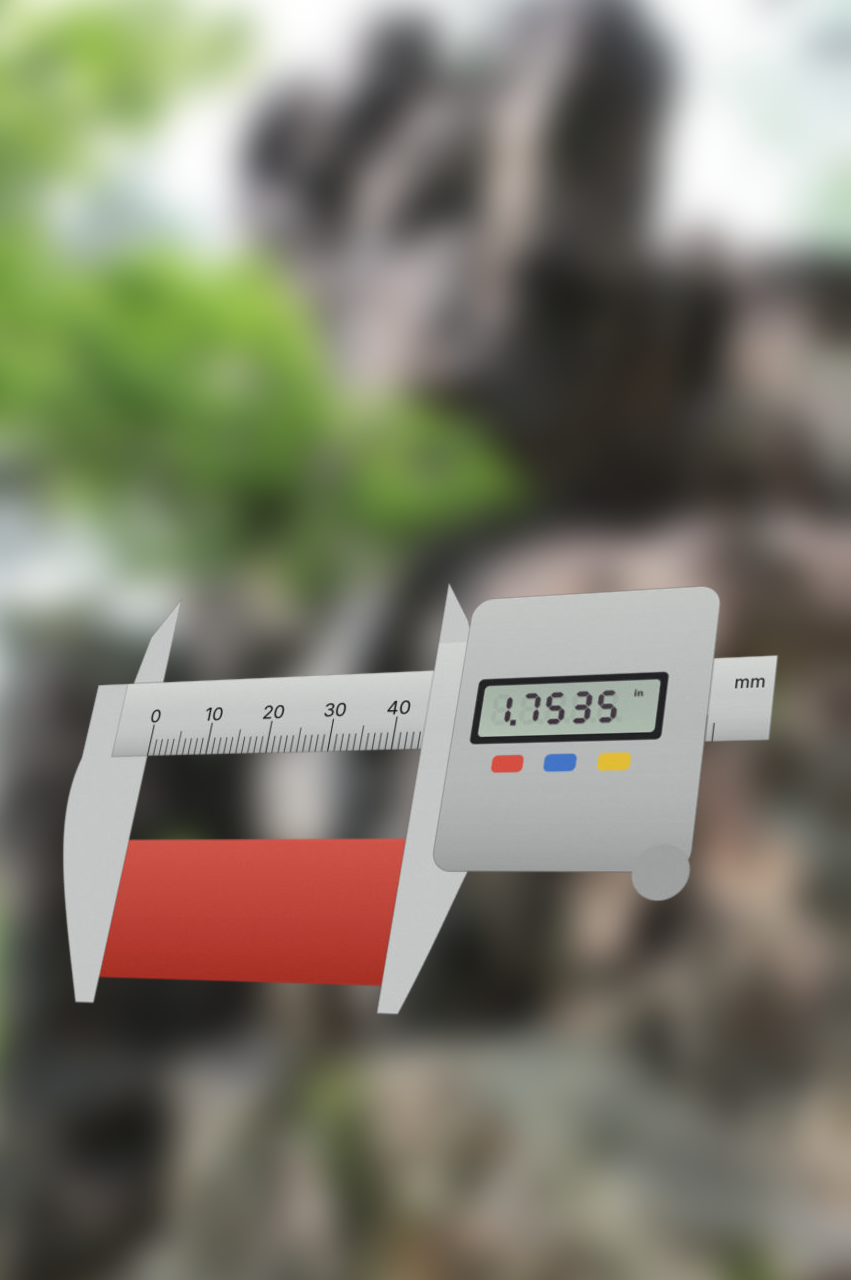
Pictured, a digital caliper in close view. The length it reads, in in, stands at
1.7535 in
